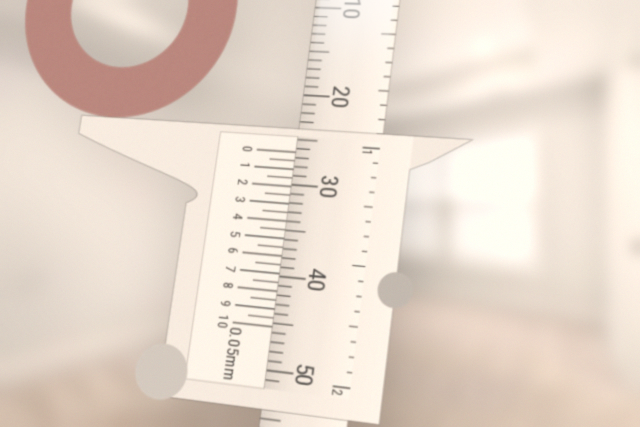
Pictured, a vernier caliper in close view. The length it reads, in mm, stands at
26.4 mm
